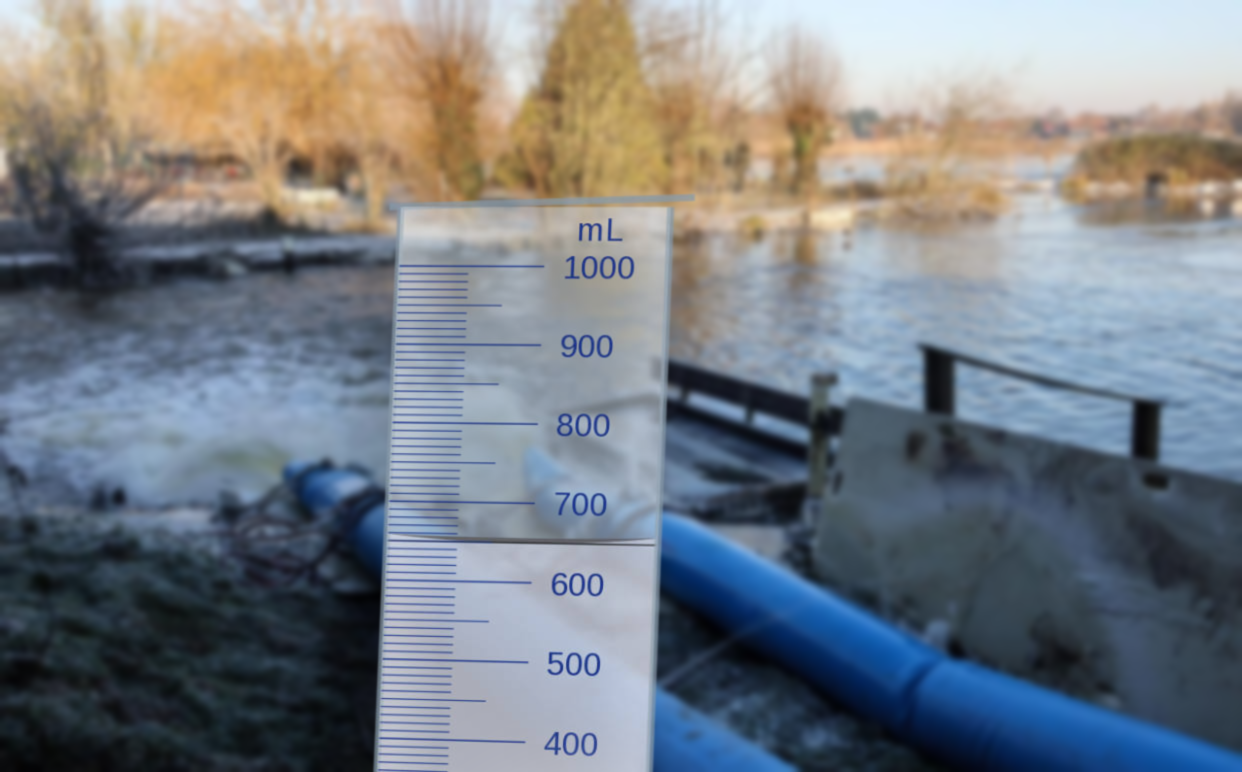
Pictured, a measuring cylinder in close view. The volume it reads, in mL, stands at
650 mL
